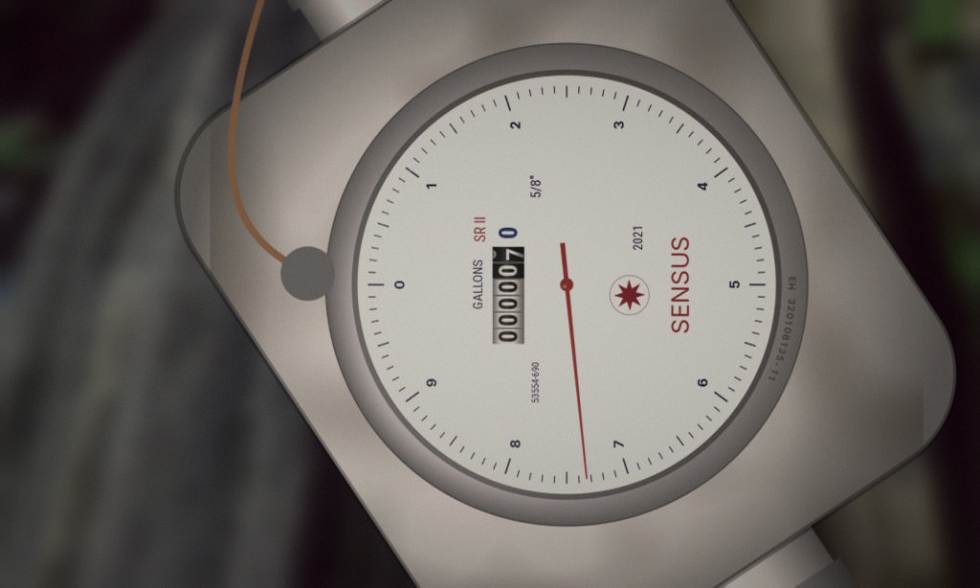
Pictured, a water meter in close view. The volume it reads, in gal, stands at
67.3 gal
